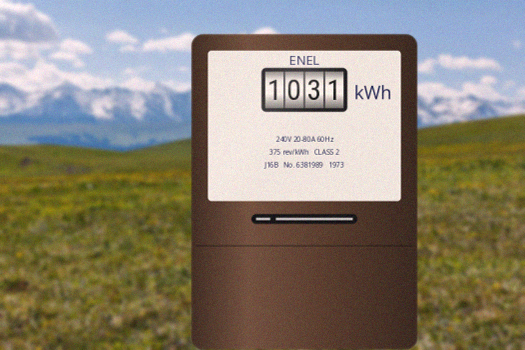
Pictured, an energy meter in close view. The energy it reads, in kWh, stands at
1031 kWh
